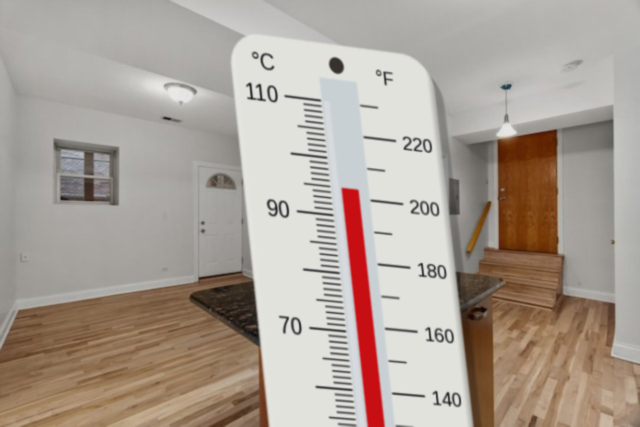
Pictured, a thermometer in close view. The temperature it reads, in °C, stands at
95 °C
